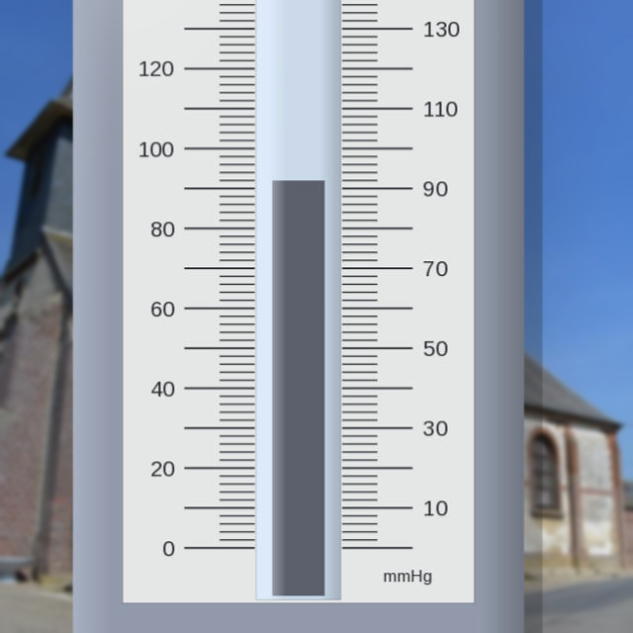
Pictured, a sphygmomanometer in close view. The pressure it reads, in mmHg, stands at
92 mmHg
